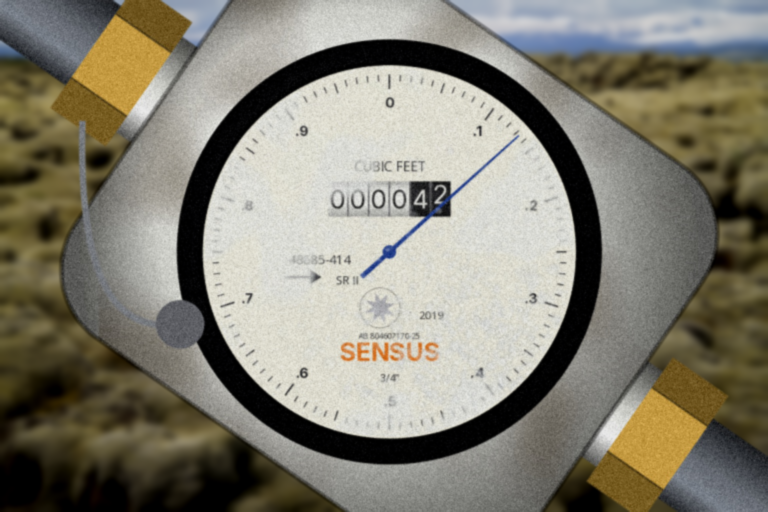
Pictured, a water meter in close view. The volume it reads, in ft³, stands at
42.13 ft³
